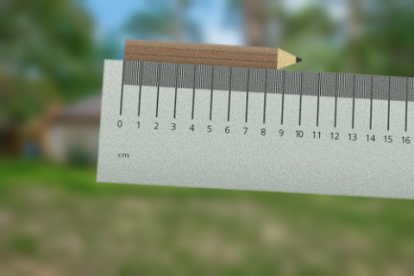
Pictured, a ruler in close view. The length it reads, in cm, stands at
10 cm
